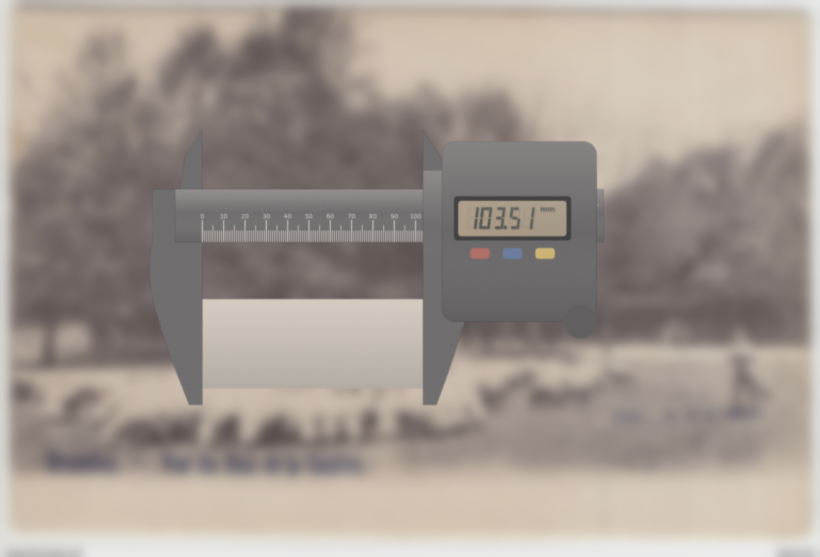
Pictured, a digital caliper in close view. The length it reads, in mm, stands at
103.51 mm
